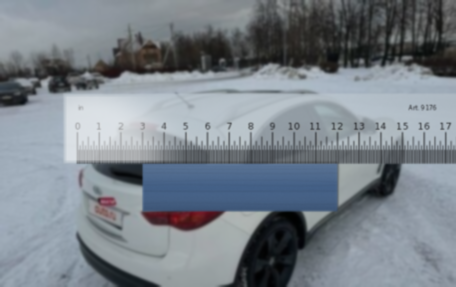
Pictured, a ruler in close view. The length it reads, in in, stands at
9 in
